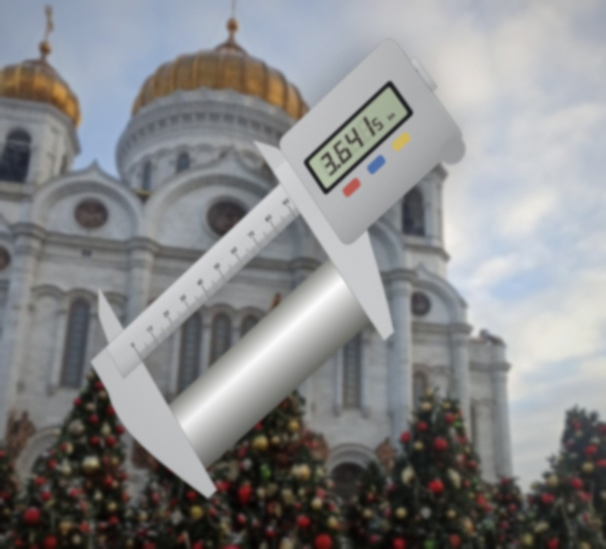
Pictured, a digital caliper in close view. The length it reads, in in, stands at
3.6415 in
